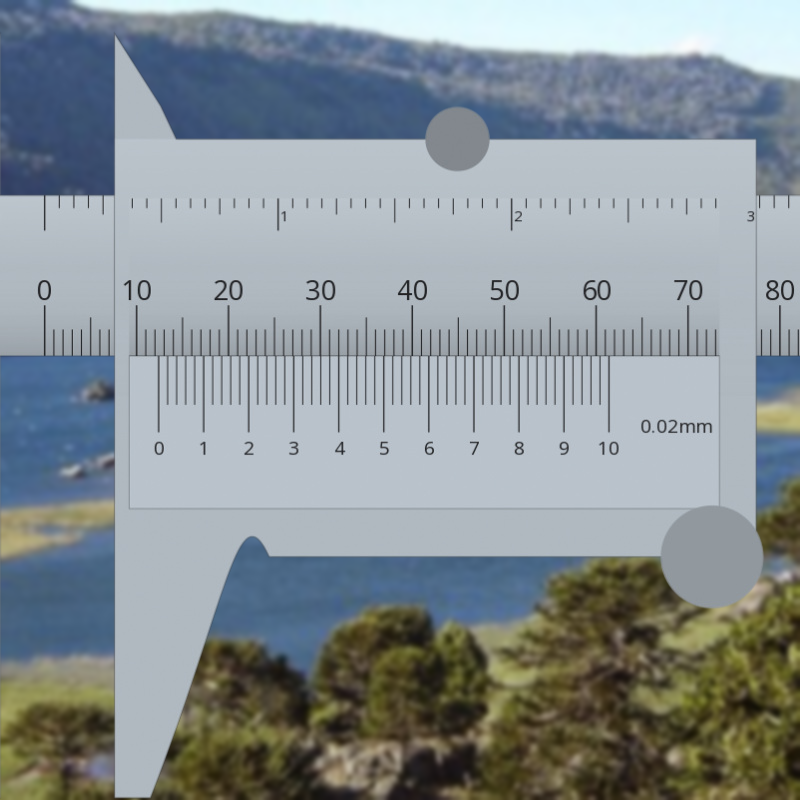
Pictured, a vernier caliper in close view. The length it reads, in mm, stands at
12.4 mm
